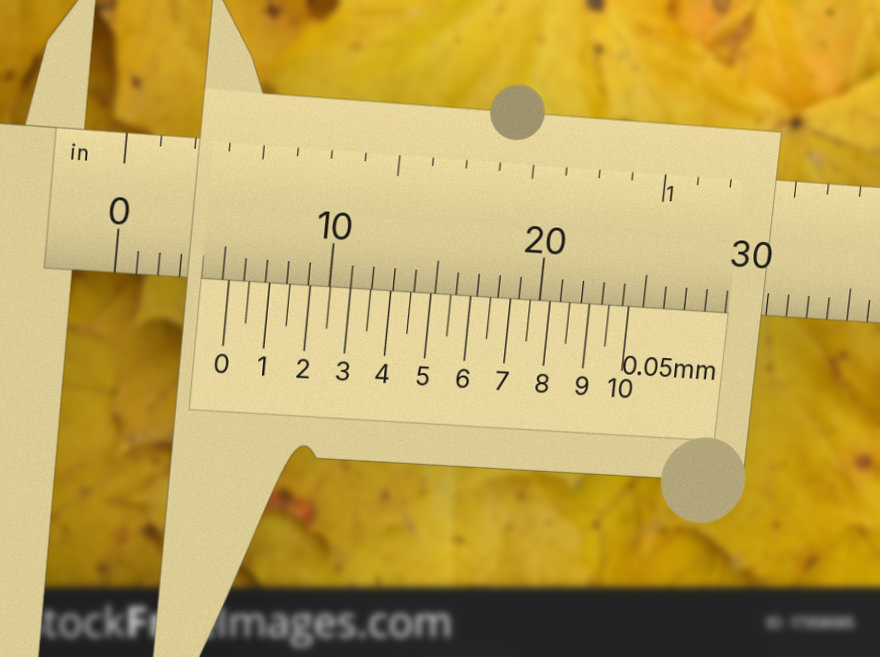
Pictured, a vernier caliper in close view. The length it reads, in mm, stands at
5.3 mm
